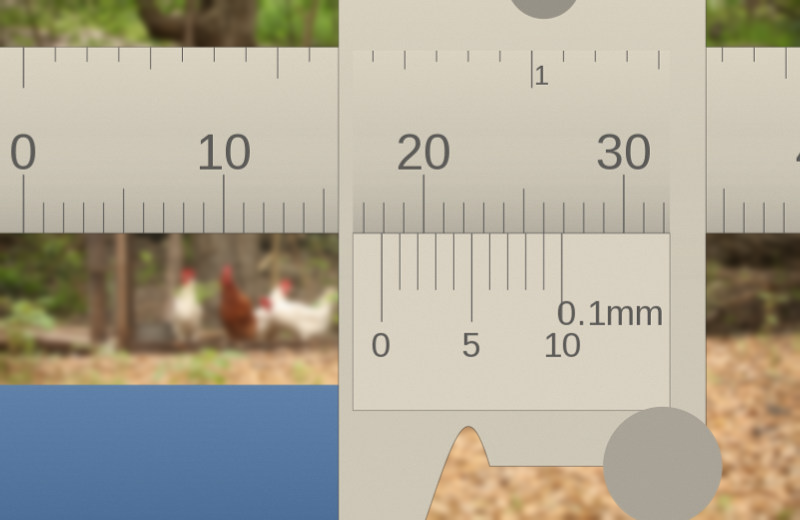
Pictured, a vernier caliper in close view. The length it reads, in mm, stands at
17.9 mm
